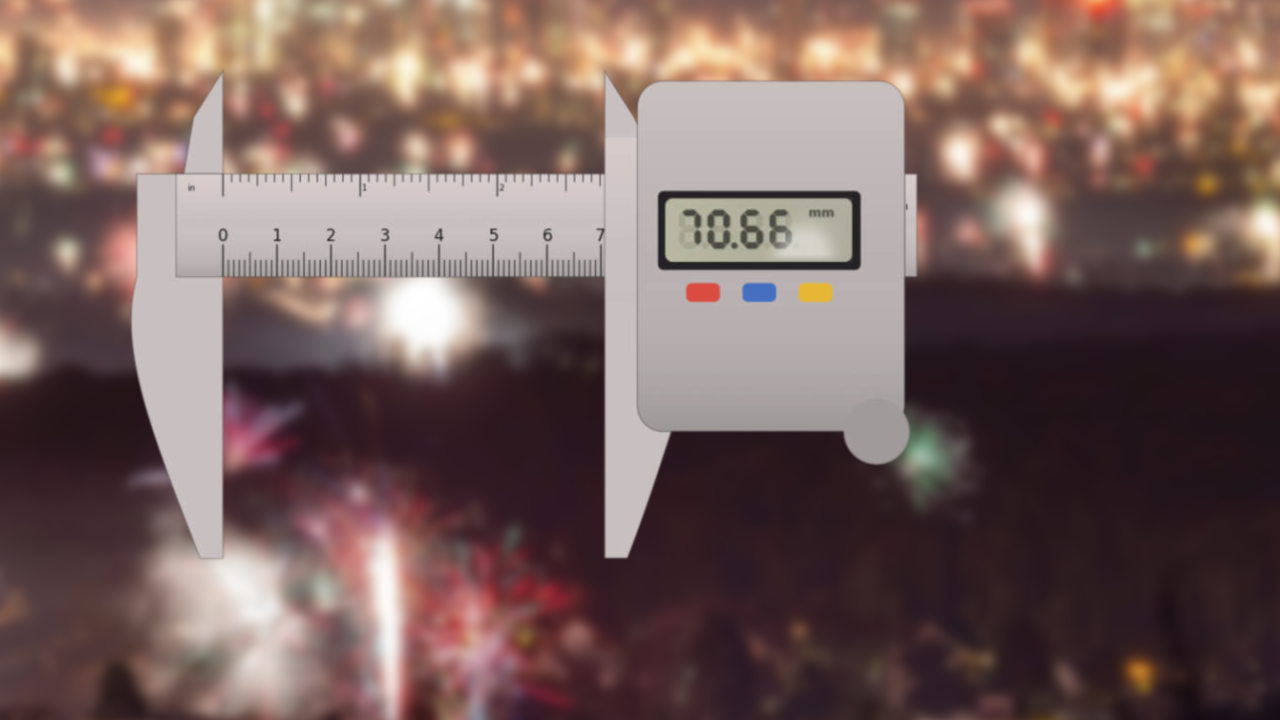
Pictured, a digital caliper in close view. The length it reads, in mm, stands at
70.66 mm
